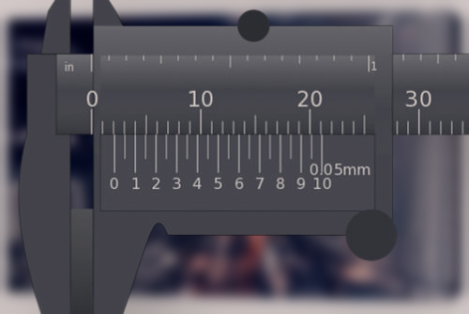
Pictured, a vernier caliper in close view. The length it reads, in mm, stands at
2.1 mm
